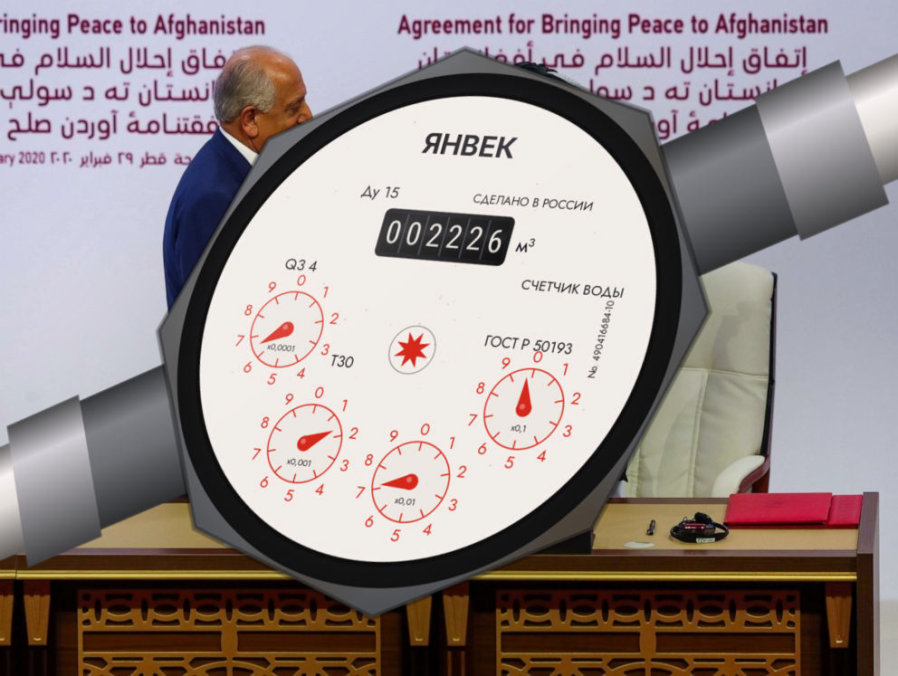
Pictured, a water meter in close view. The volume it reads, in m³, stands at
2225.9716 m³
